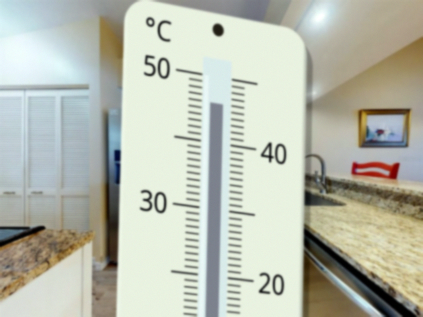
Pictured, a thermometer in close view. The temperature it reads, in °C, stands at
46 °C
